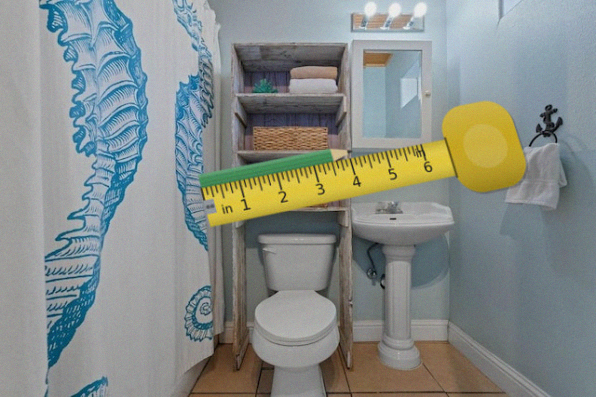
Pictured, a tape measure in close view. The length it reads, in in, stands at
4.125 in
